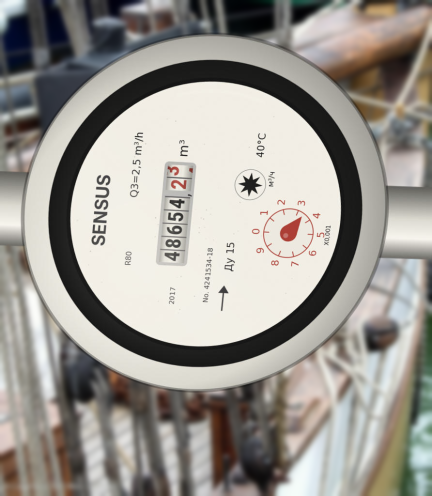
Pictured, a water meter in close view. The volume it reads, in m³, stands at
48654.233 m³
